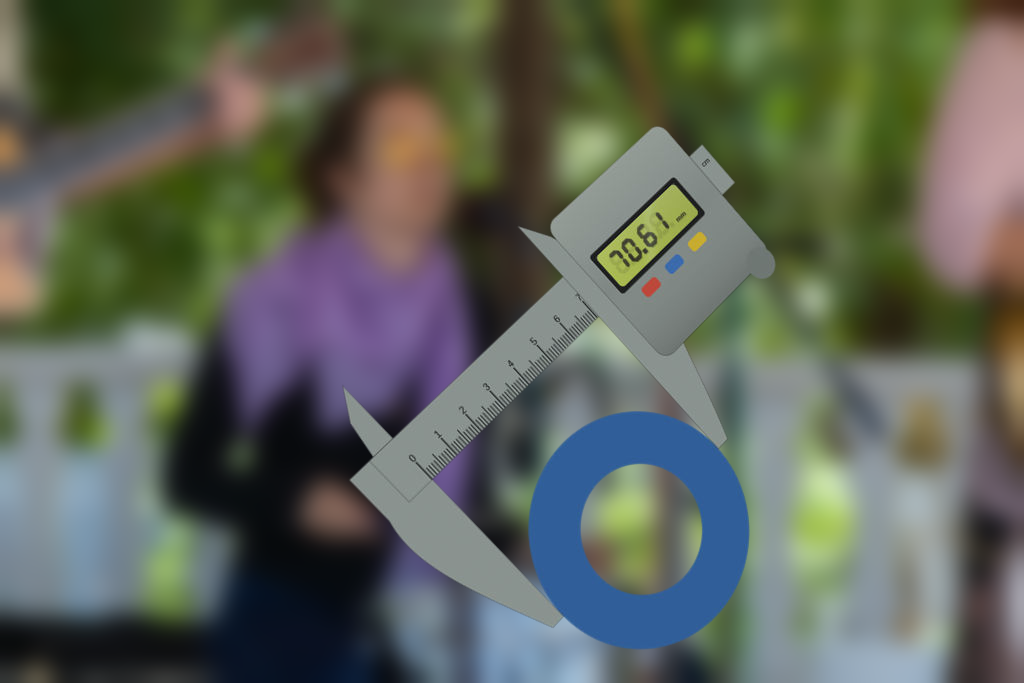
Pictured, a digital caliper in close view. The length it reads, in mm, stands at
70.61 mm
